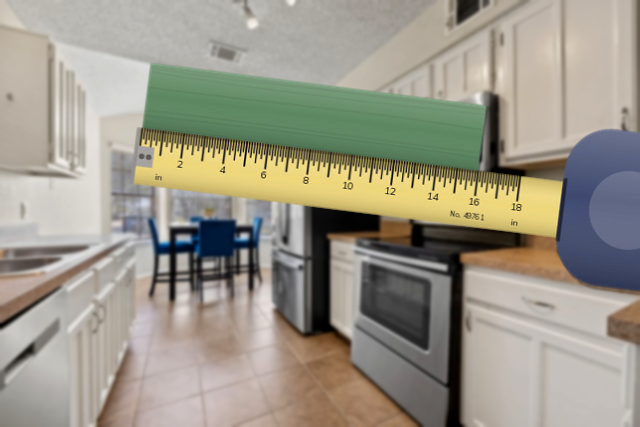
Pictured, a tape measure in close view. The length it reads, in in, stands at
16 in
